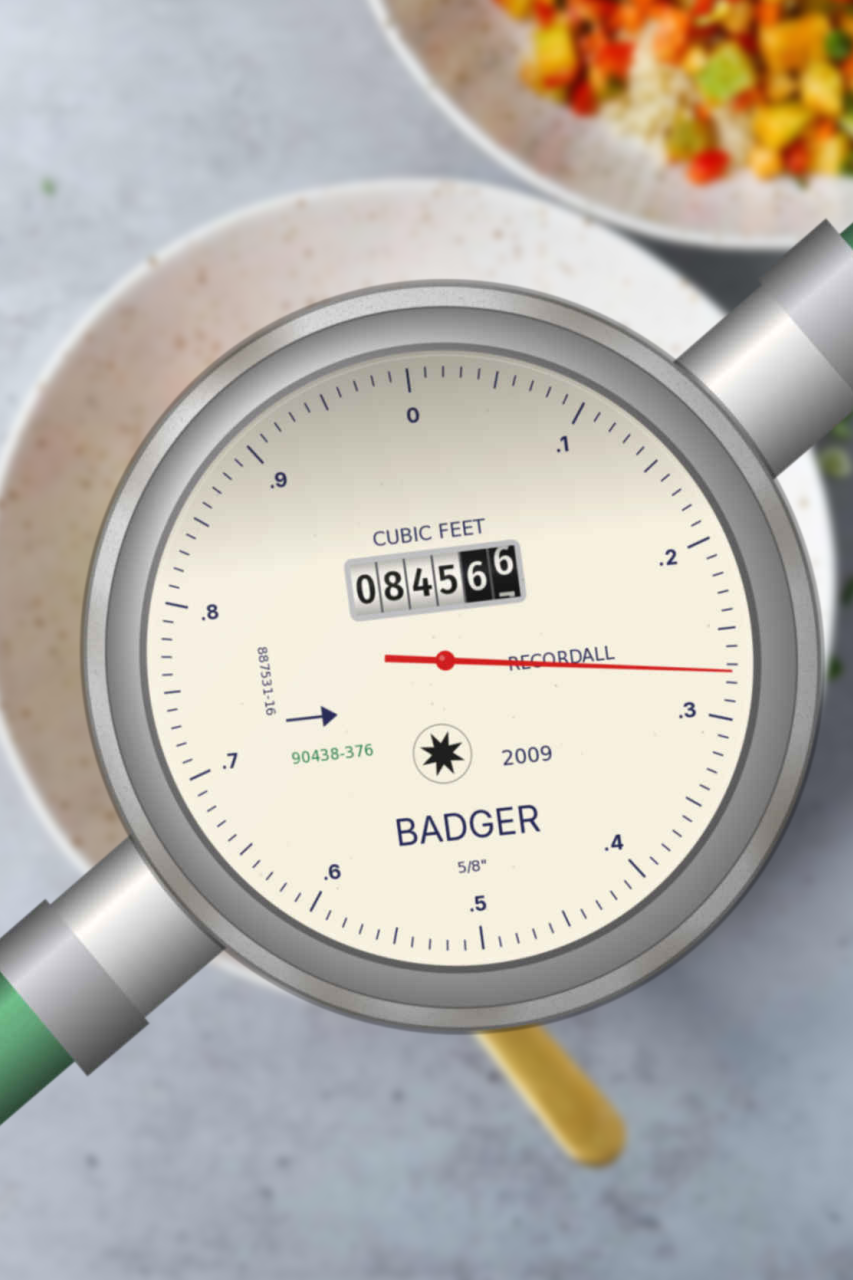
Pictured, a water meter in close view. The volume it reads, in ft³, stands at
84566.27 ft³
